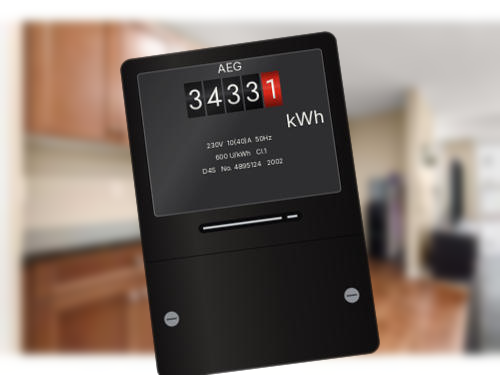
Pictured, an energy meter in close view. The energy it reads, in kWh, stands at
3433.1 kWh
